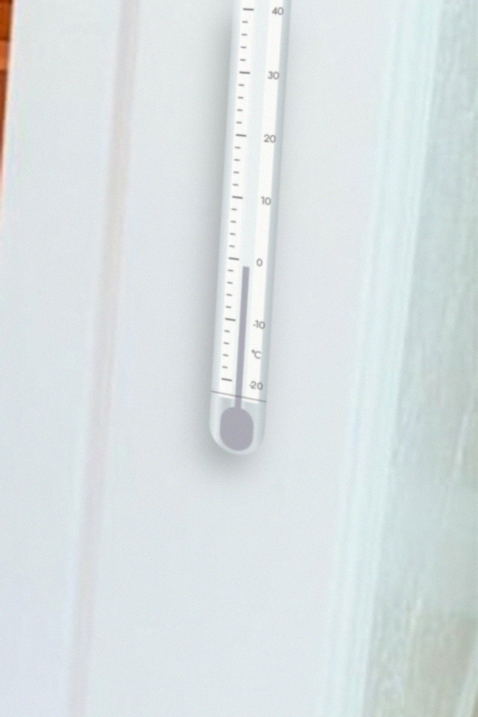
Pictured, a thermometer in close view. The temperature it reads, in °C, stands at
-1 °C
